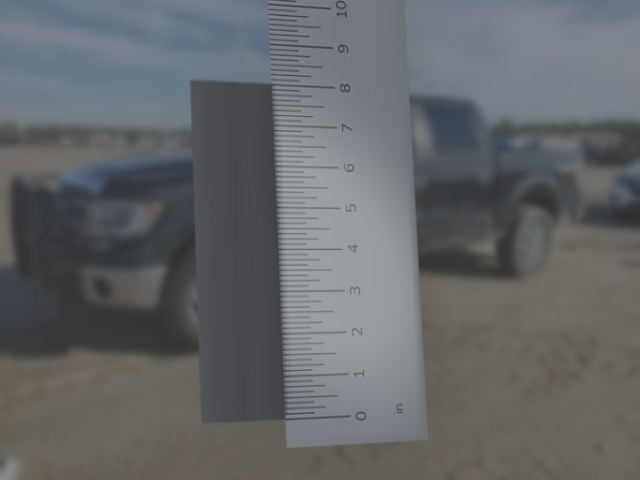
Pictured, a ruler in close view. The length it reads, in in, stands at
8 in
